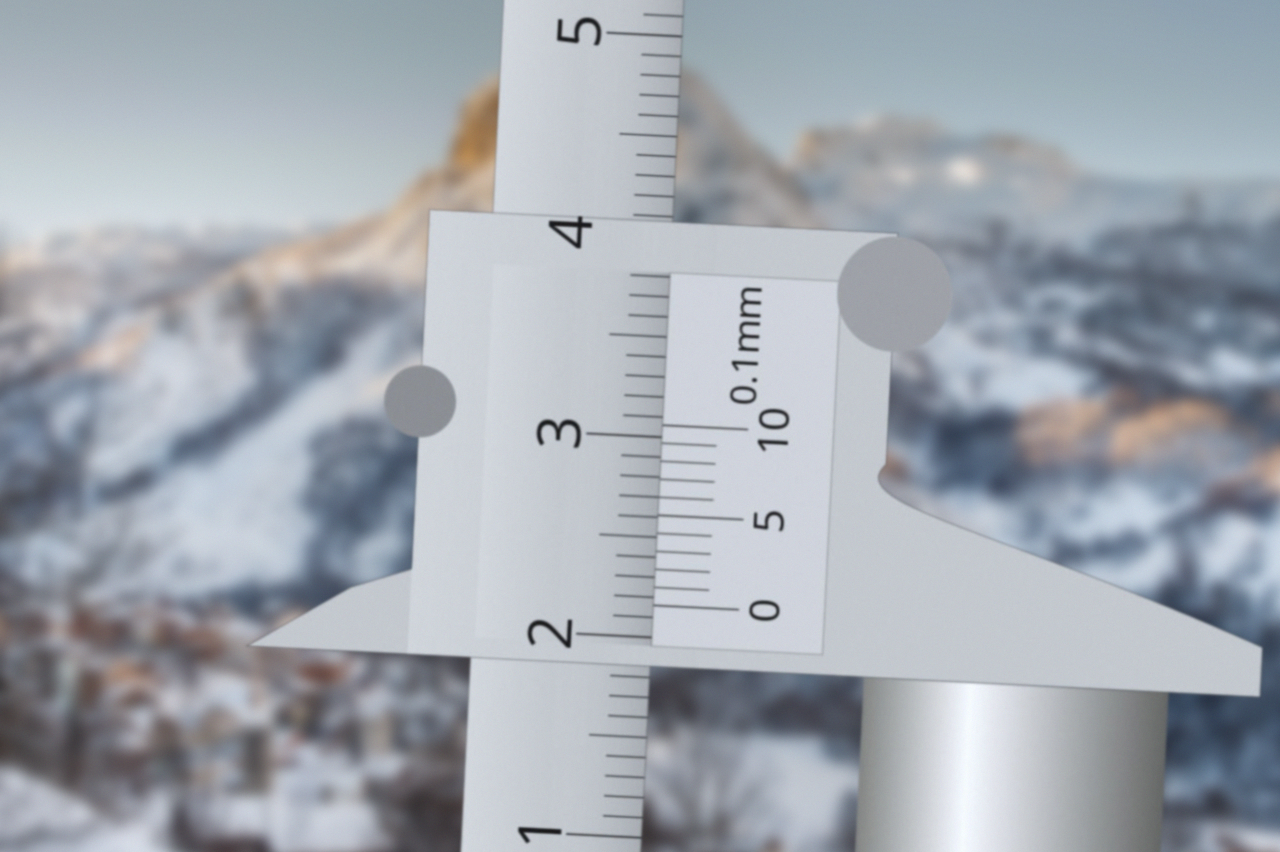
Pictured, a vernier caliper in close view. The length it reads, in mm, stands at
21.6 mm
